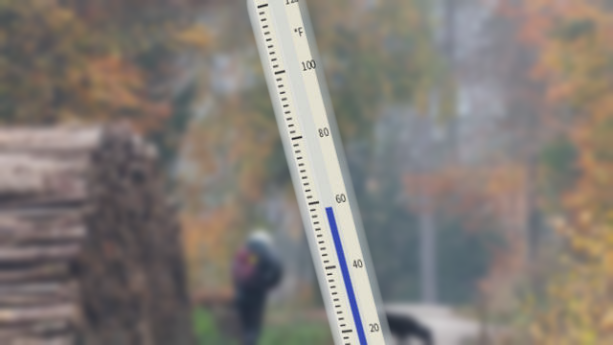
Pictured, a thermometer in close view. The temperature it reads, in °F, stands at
58 °F
